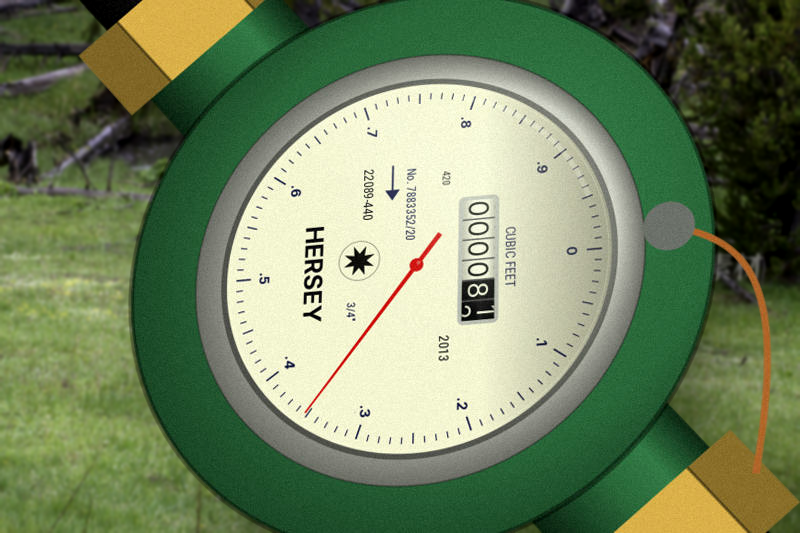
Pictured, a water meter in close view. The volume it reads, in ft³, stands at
81.35 ft³
